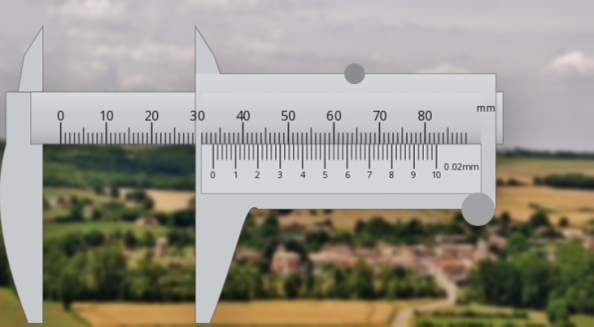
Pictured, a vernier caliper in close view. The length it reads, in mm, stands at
33.5 mm
